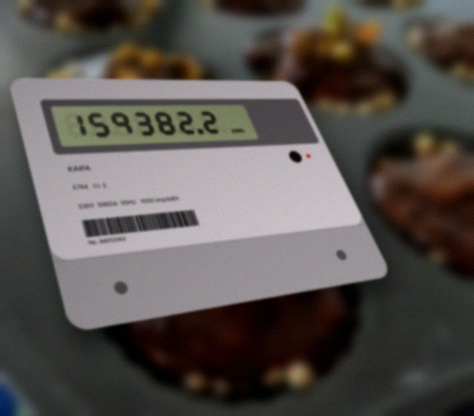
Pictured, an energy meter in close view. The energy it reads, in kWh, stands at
159382.2 kWh
